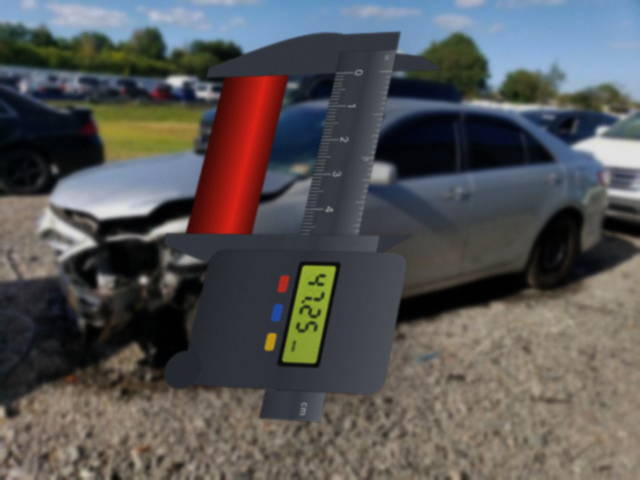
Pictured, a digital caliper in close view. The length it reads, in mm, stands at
47.25 mm
